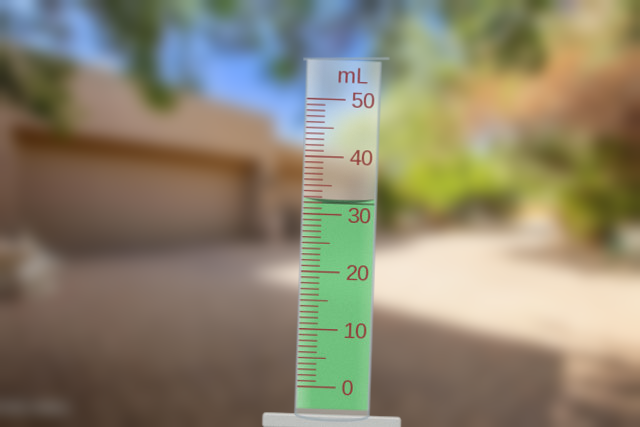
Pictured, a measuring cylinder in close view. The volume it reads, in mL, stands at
32 mL
